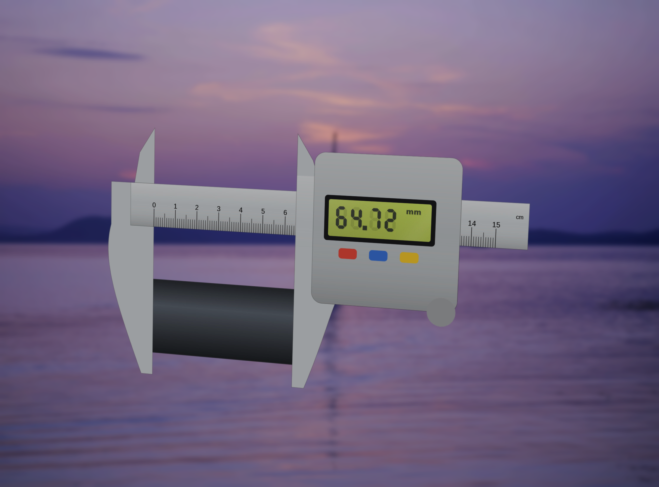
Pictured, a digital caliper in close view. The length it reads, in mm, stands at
64.72 mm
